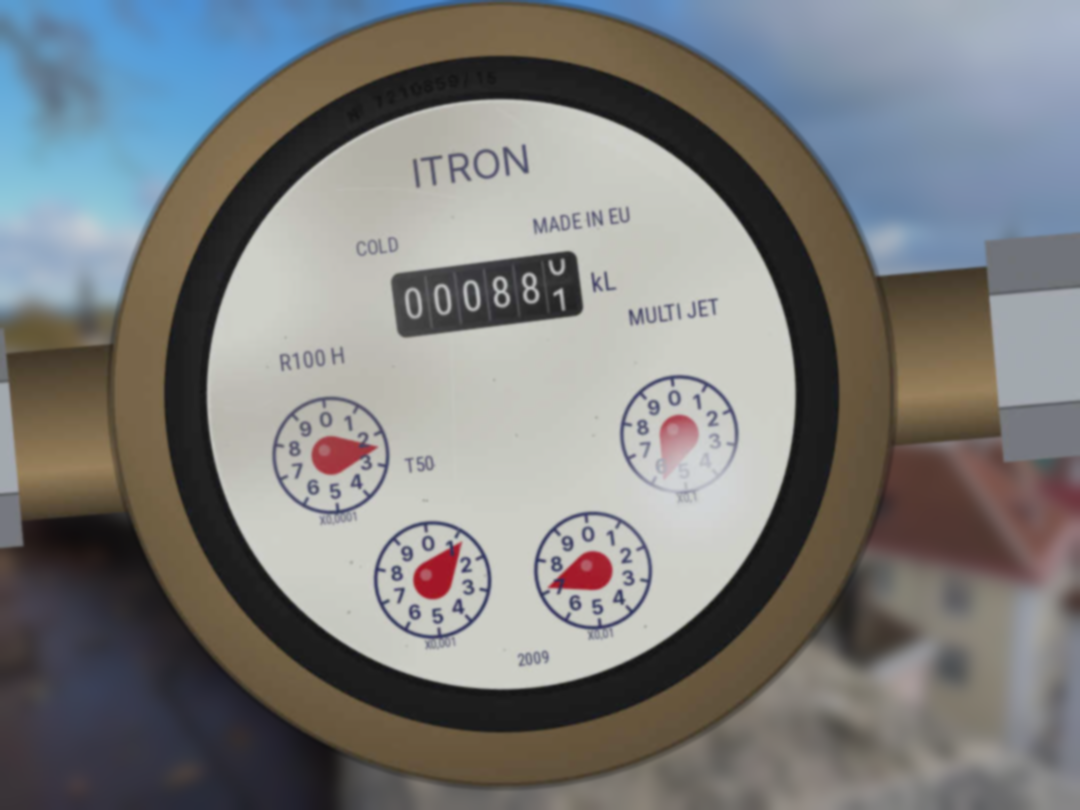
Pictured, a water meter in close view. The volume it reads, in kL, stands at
880.5712 kL
